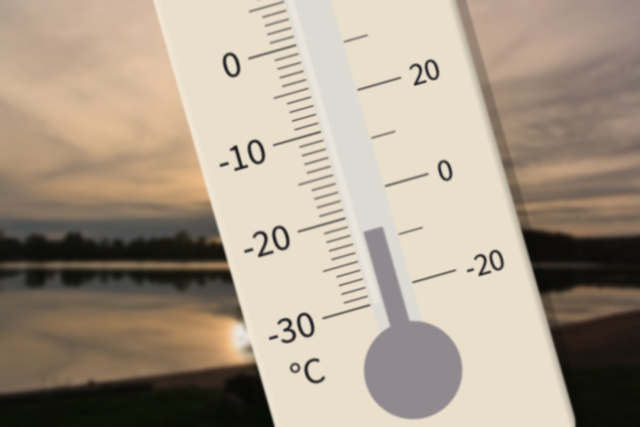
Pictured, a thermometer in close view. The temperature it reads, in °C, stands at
-22 °C
